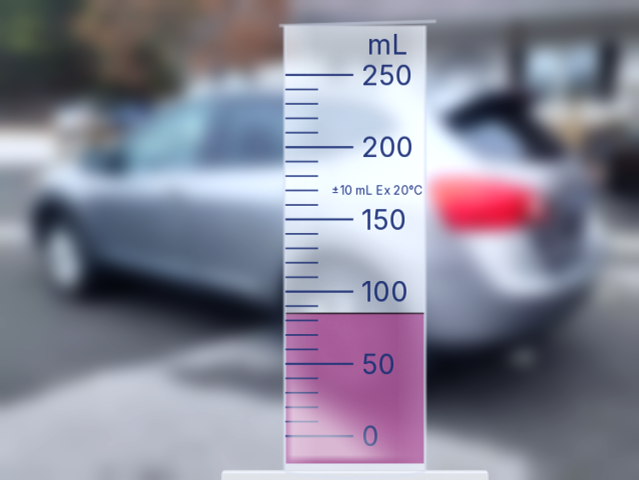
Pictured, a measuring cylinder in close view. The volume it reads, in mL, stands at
85 mL
